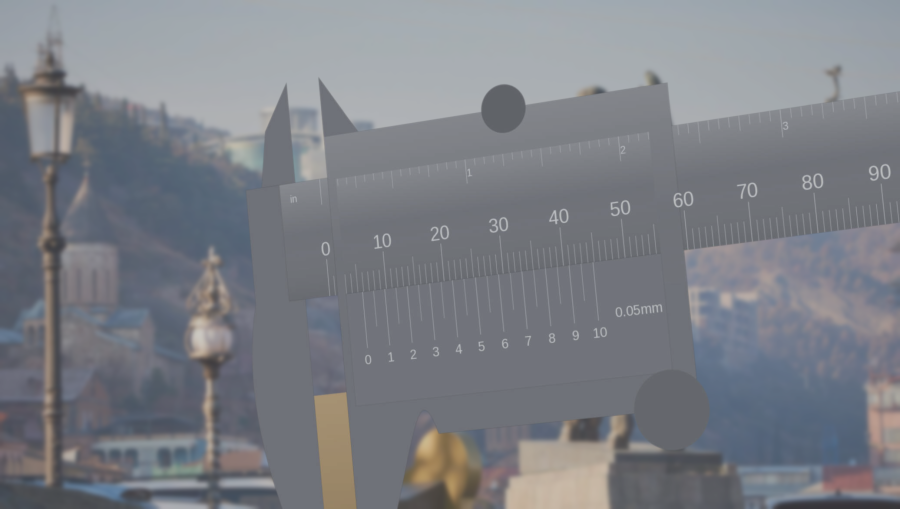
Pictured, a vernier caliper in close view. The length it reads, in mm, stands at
5.8 mm
